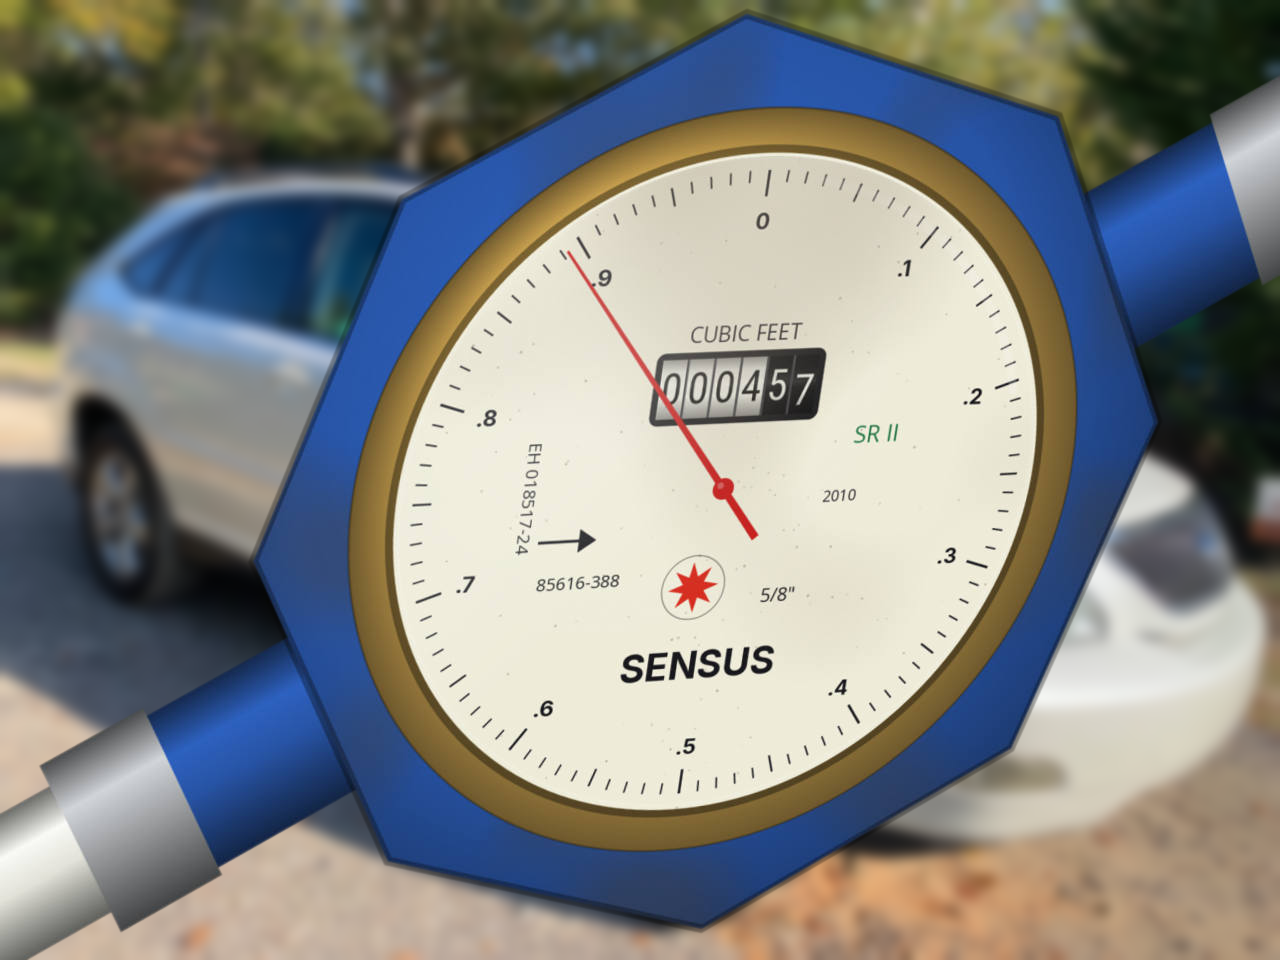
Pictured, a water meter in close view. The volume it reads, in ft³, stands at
456.89 ft³
